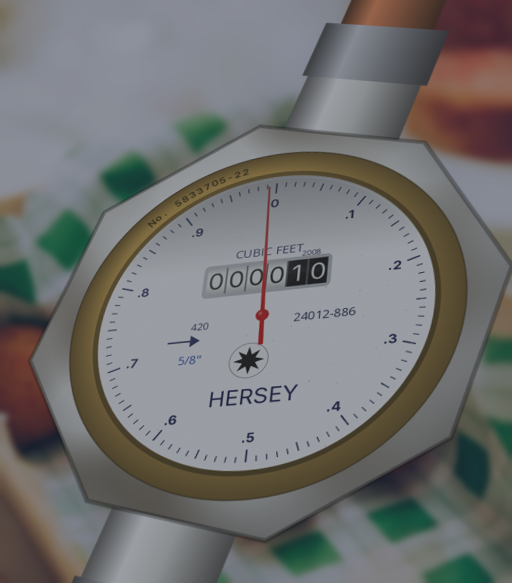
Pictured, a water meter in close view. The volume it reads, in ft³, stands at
9.99 ft³
